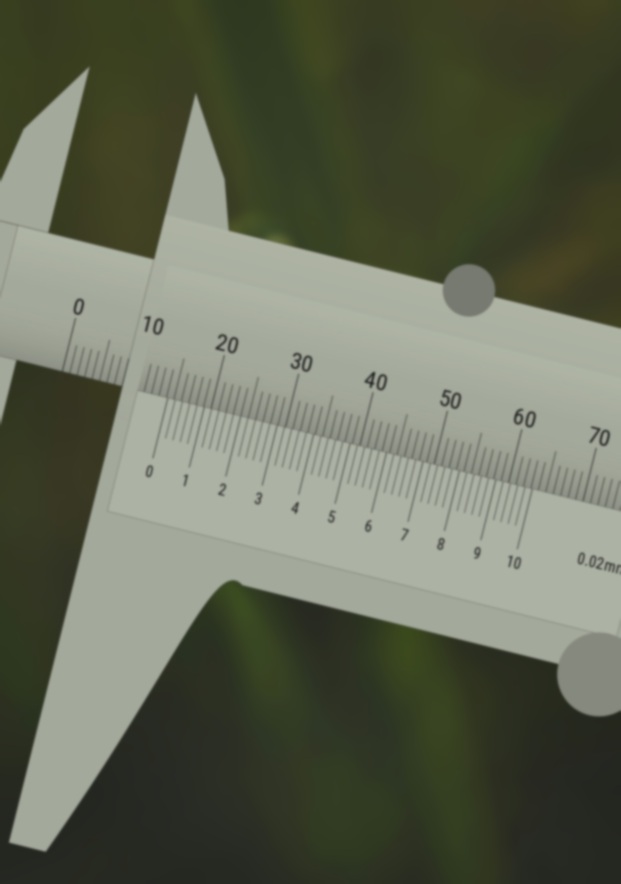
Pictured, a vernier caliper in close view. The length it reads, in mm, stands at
14.2 mm
